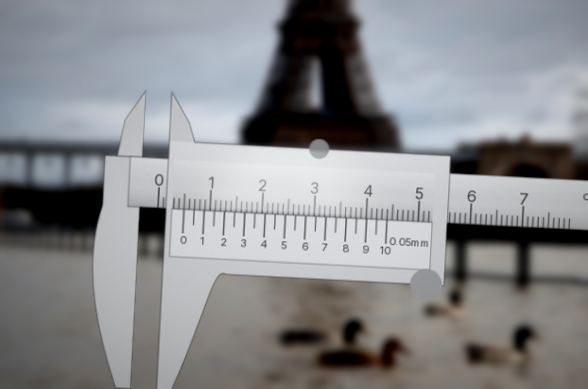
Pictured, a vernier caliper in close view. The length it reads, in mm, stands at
5.0 mm
